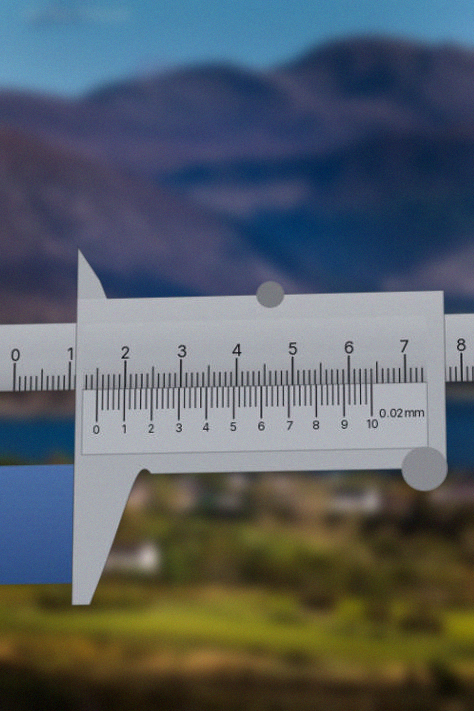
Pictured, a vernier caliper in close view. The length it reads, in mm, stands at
15.0 mm
